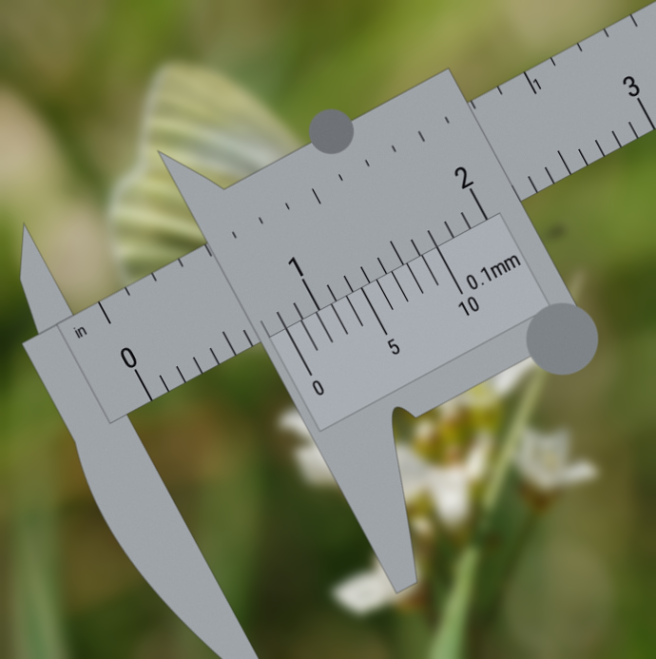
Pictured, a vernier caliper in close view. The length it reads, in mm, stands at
8.0 mm
